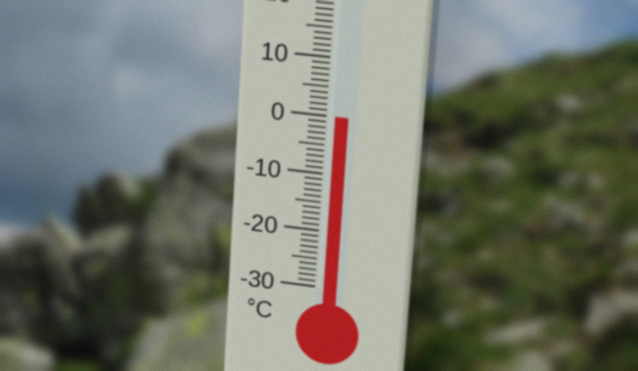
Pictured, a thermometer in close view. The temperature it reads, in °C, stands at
0 °C
